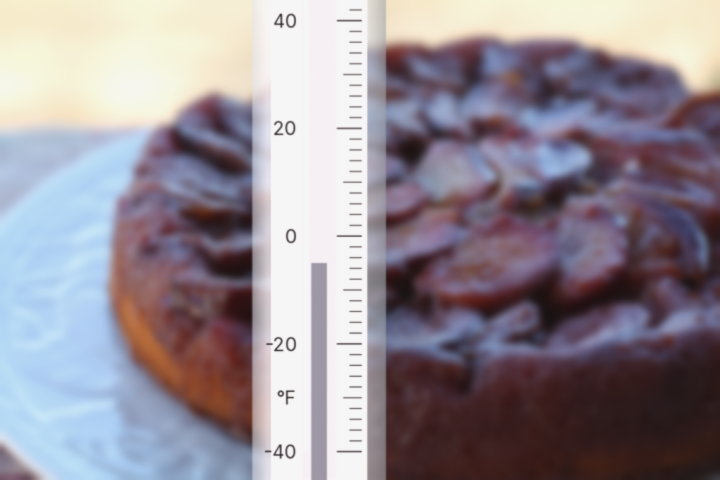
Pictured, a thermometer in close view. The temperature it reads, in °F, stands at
-5 °F
